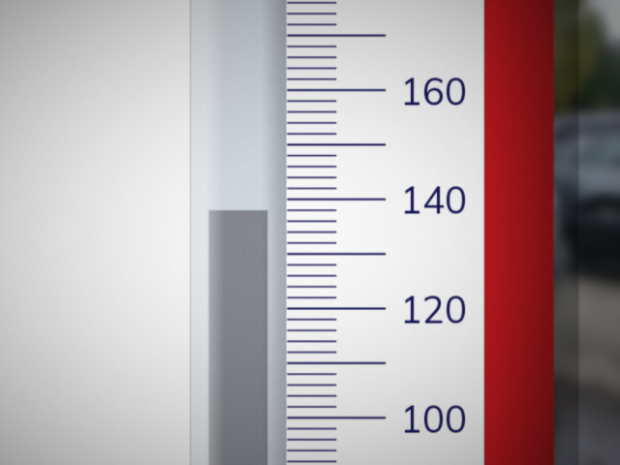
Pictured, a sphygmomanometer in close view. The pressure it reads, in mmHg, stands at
138 mmHg
